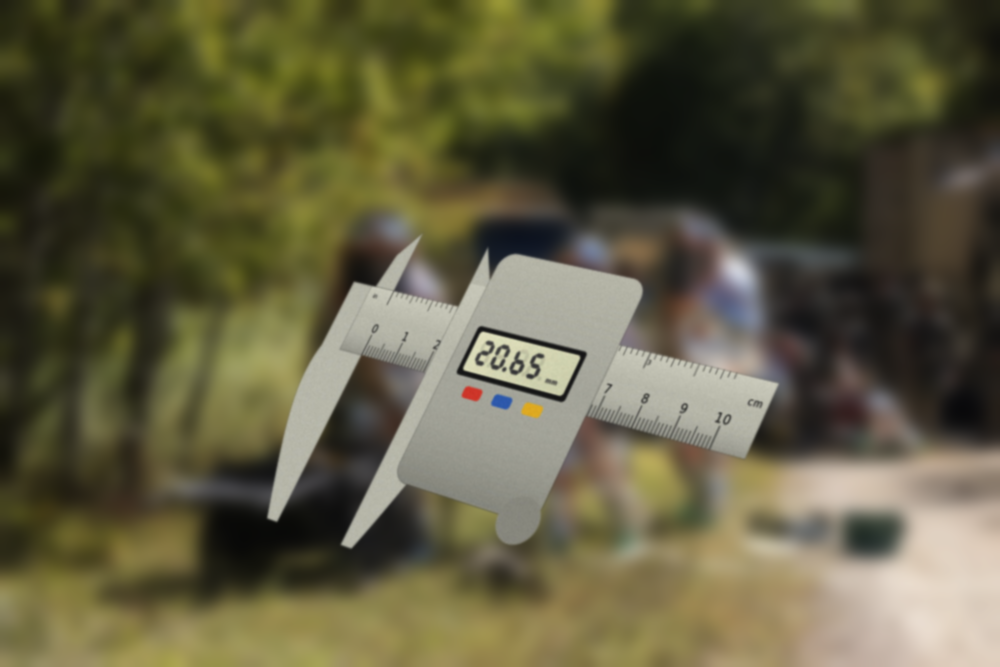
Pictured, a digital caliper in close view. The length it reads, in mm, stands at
20.65 mm
